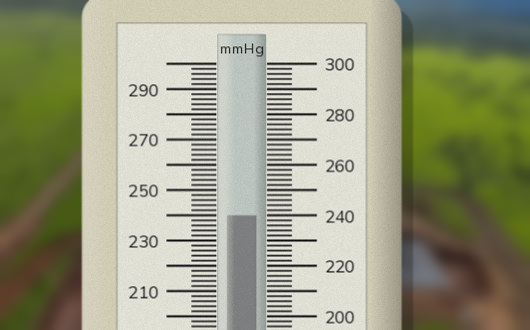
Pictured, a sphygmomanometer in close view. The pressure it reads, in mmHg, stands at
240 mmHg
